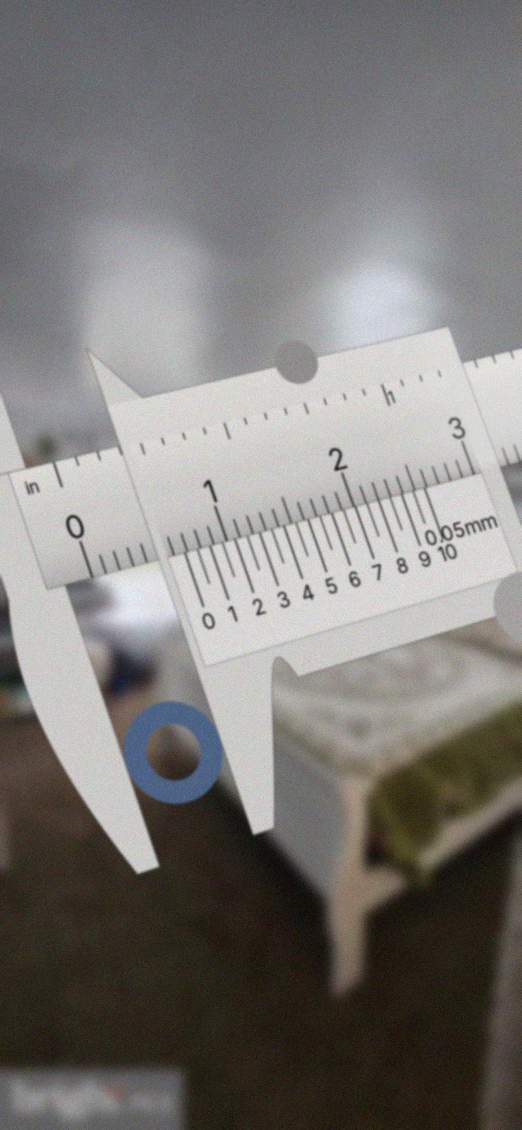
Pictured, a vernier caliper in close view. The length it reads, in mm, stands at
6.8 mm
